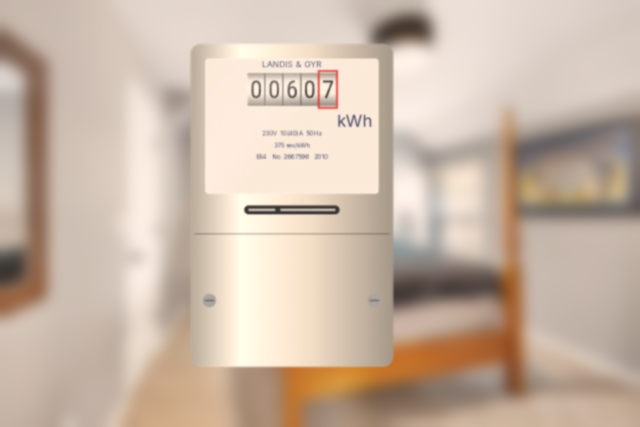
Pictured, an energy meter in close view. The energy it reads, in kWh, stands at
60.7 kWh
